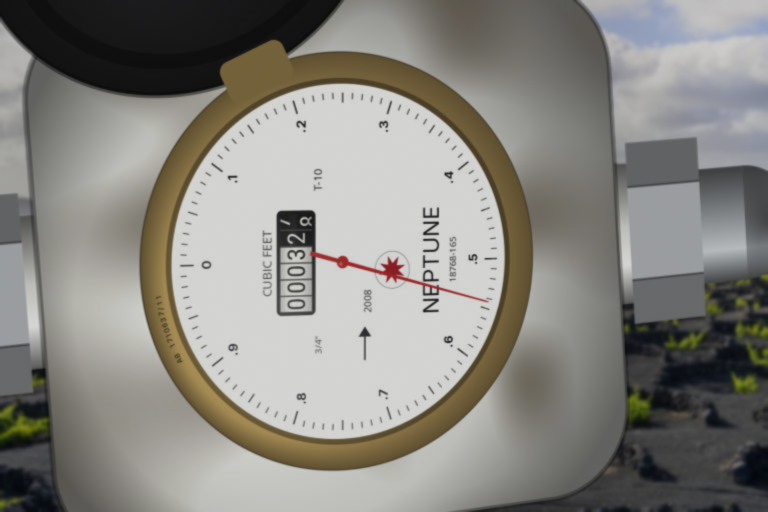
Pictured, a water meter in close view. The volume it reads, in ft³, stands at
327.54 ft³
